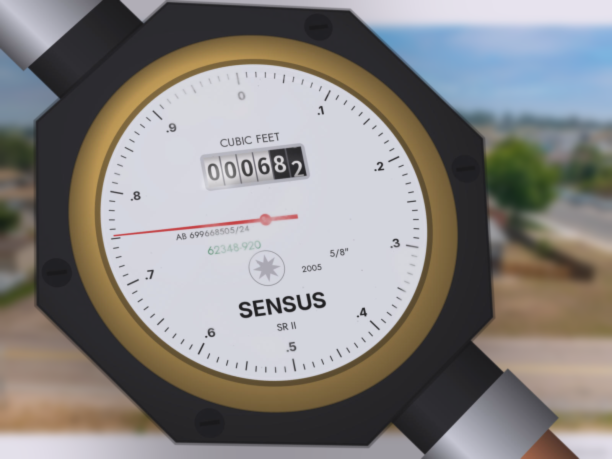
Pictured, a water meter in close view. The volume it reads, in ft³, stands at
681.75 ft³
